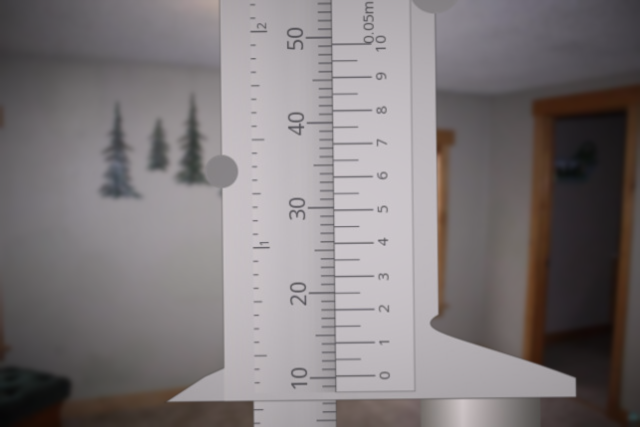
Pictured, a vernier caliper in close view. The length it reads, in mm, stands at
10.2 mm
